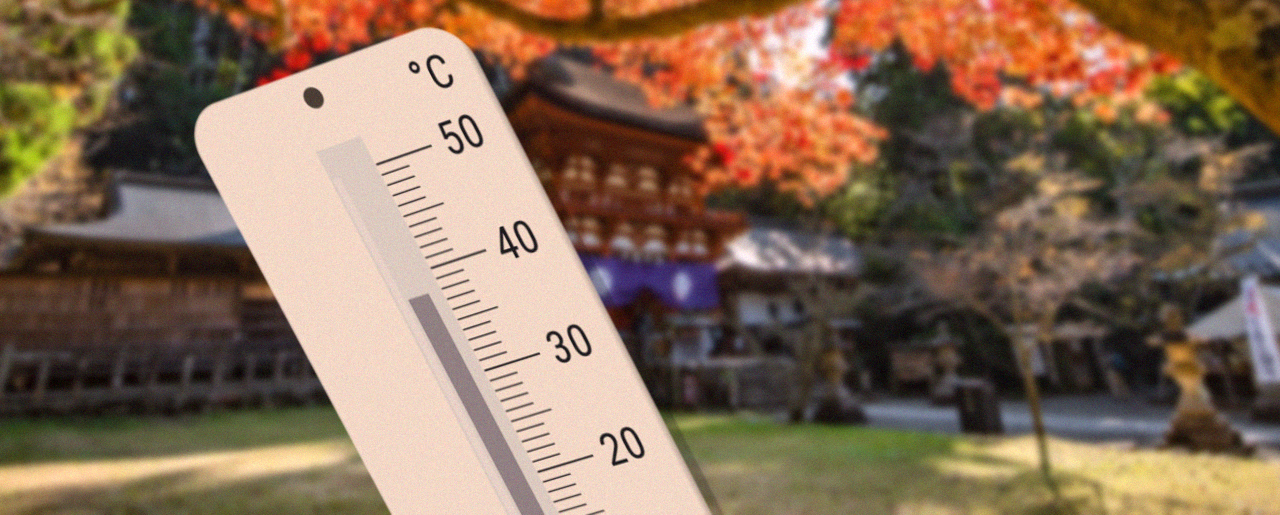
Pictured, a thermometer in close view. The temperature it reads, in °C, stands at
38 °C
